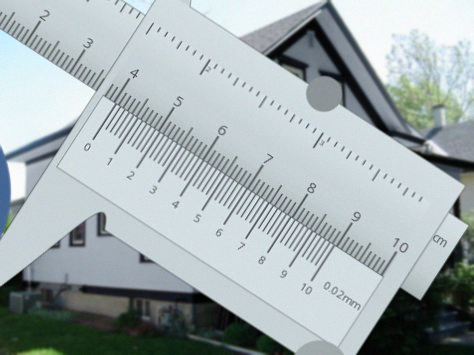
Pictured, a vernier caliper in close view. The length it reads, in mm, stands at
40.5 mm
